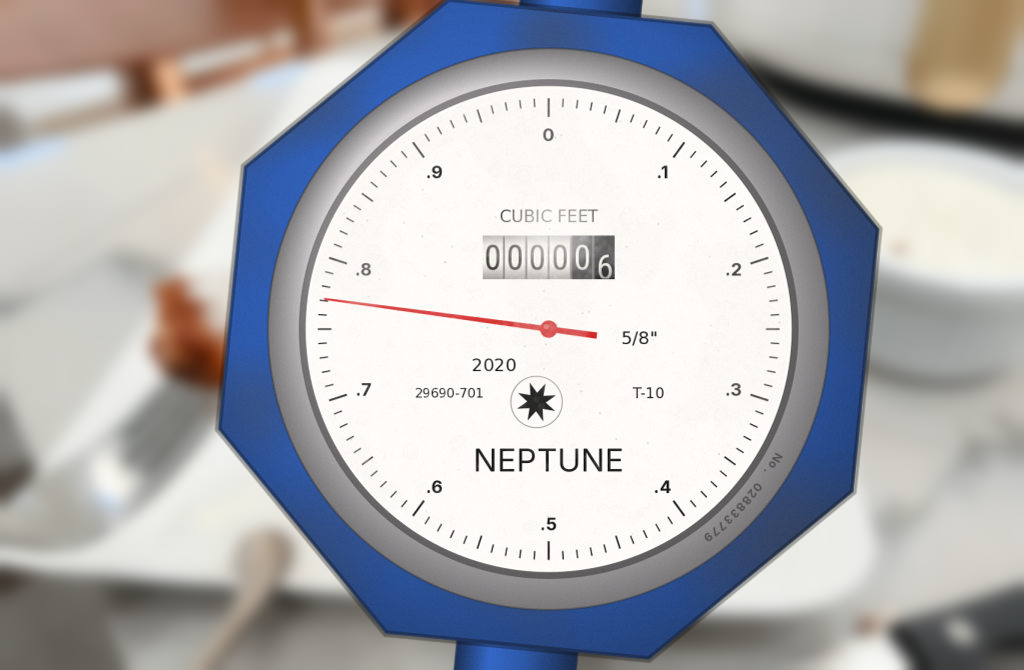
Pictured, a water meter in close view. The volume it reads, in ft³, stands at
5.77 ft³
